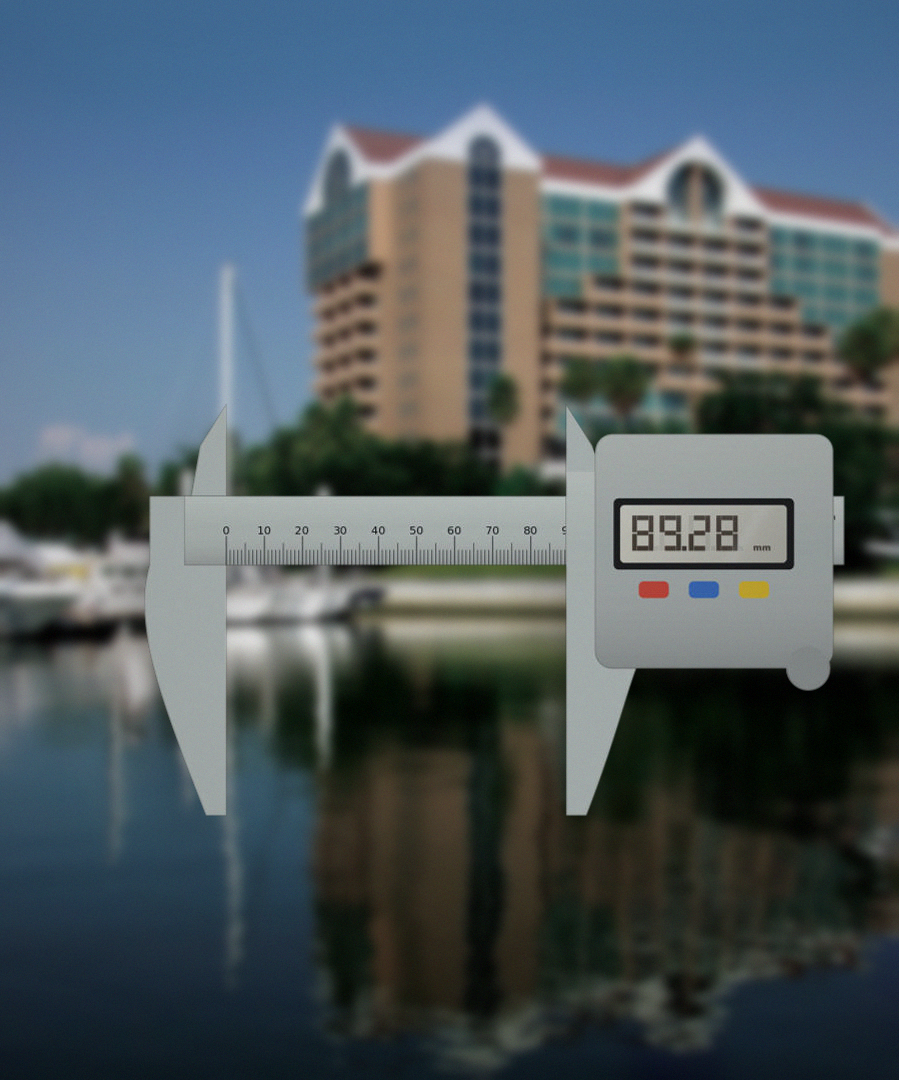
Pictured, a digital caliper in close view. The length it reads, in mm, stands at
89.28 mm
